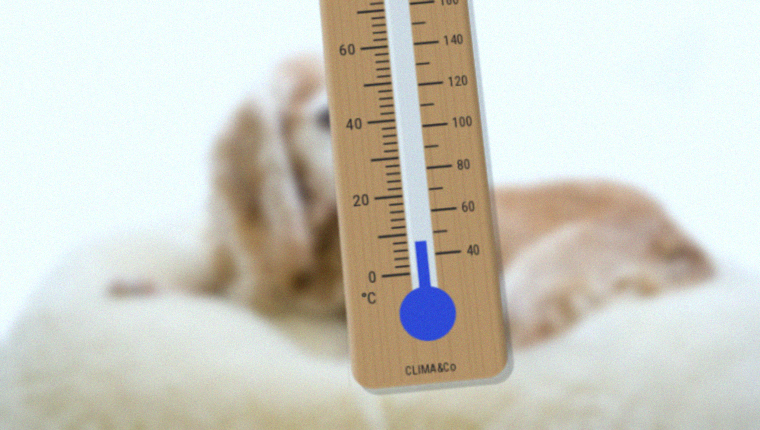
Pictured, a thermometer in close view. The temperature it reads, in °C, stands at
8 °C
